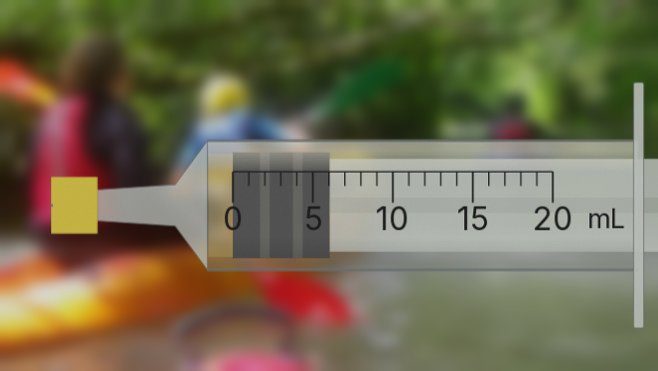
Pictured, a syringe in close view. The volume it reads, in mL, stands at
0 mL
